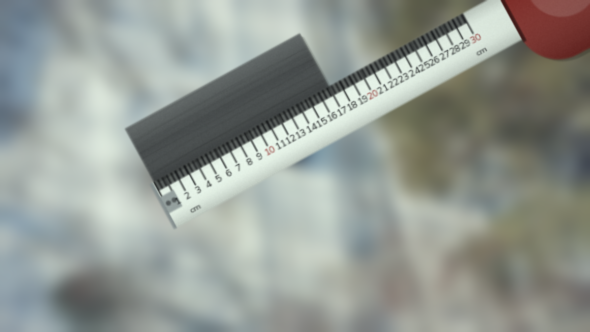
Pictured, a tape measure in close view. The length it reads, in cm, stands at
17 cm
